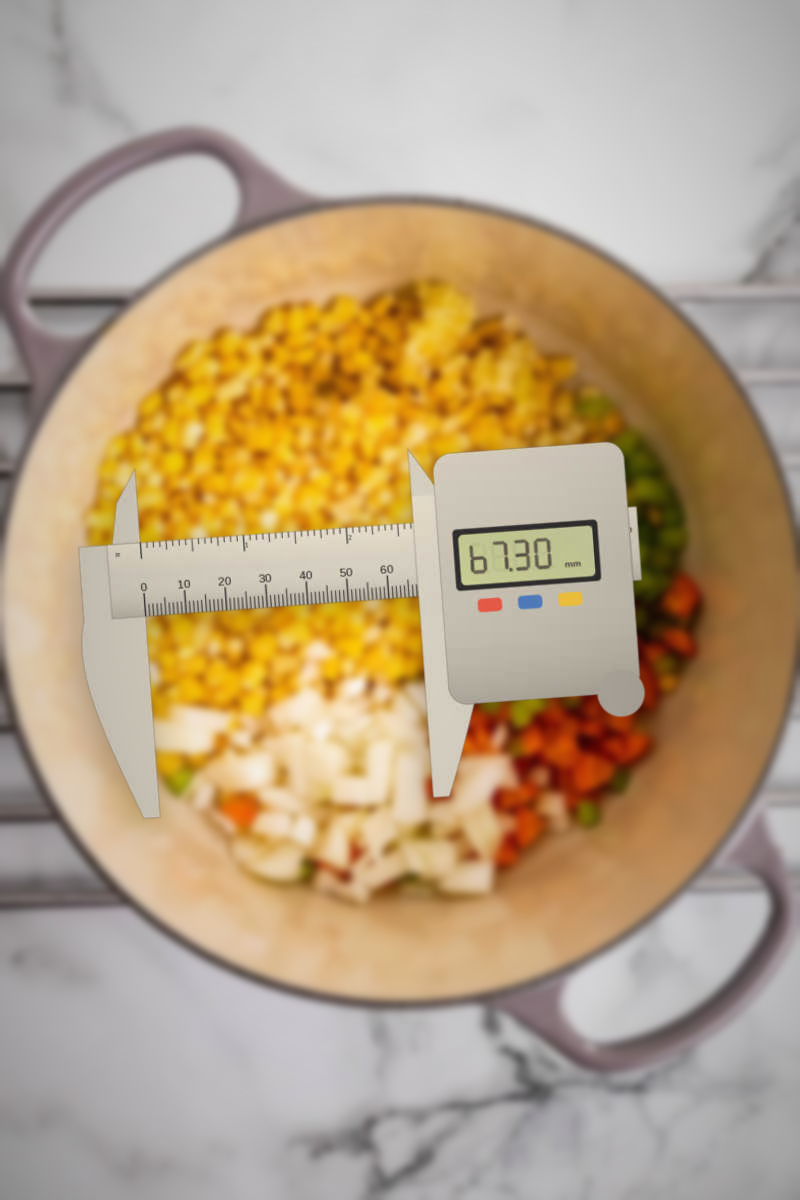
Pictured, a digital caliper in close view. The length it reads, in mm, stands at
67.30 mm
